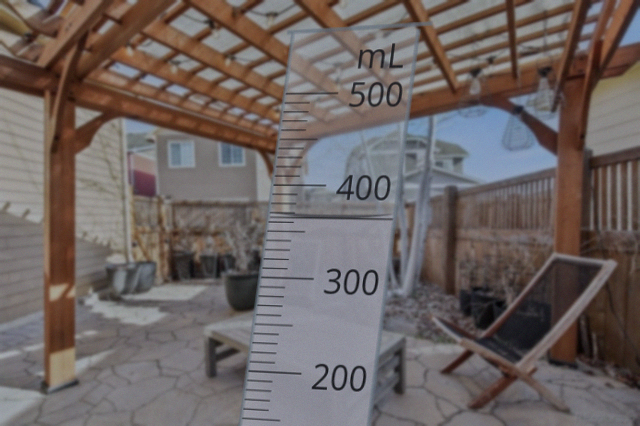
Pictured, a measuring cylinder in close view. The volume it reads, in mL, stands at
365 mL
